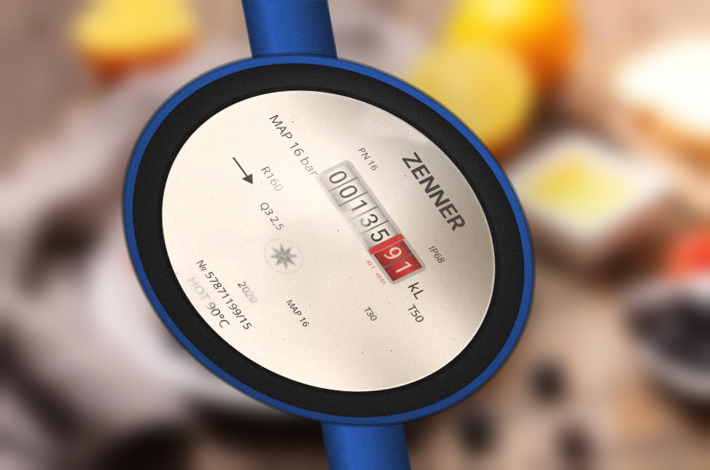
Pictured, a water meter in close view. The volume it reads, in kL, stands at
135.91 kL
